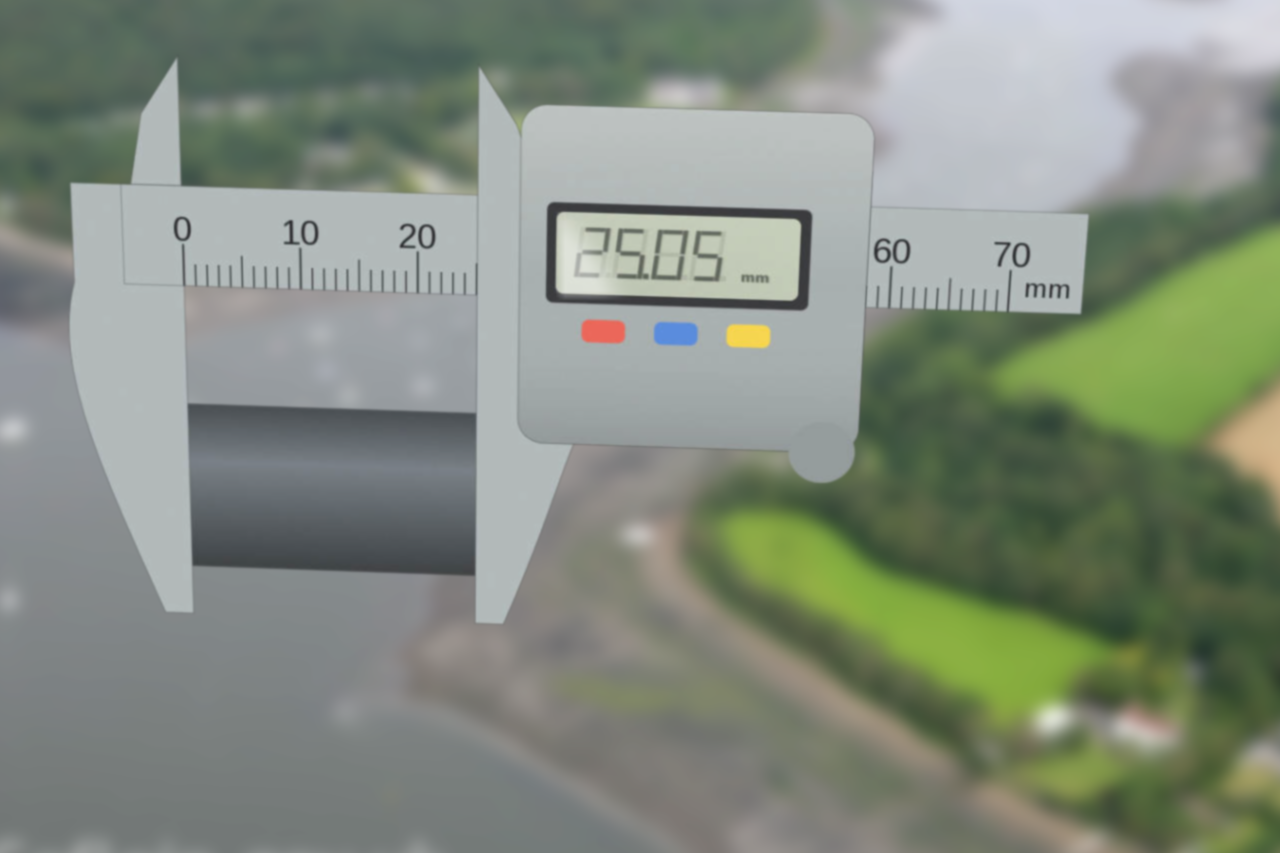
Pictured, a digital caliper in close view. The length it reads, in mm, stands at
25.05 mm
